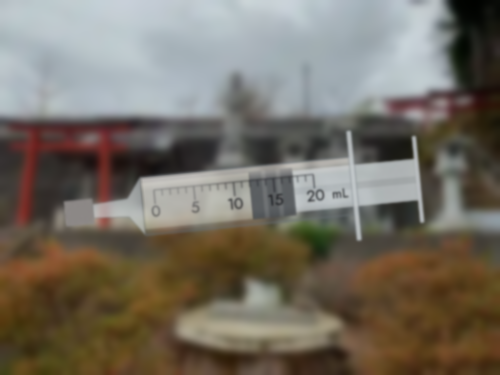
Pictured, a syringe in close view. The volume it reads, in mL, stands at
12 mL
